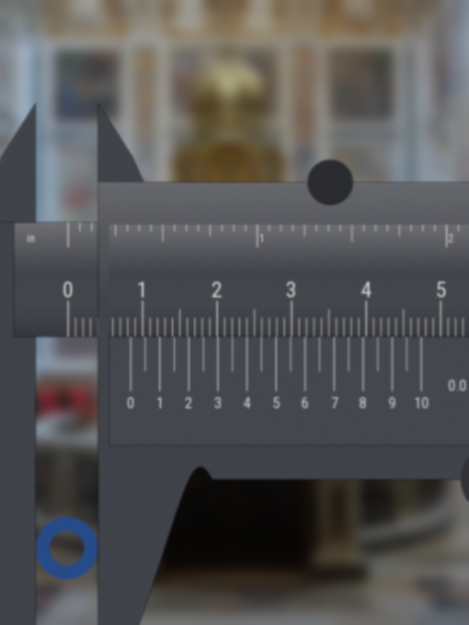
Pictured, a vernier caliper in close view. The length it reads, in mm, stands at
8.4 mm
